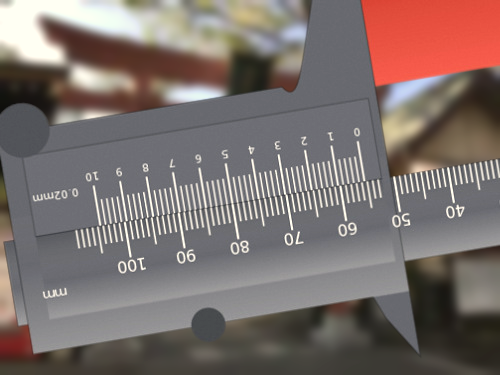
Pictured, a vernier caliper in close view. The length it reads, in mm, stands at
55.5 mm
